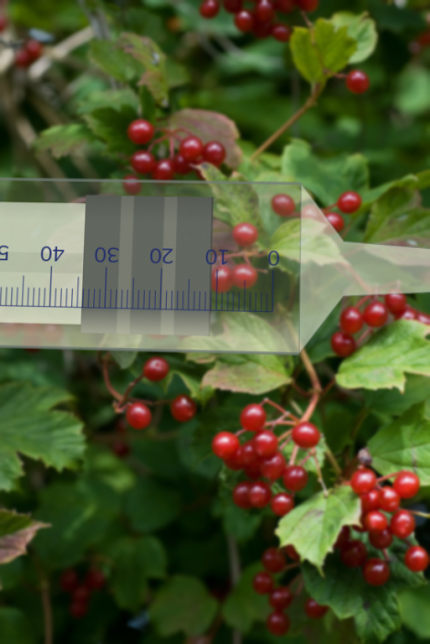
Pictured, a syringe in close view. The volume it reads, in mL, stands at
11 mL
